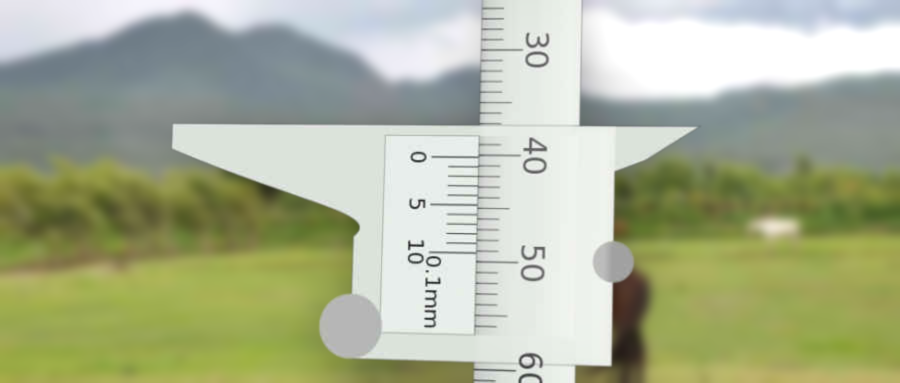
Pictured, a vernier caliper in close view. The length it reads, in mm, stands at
40.2 mm
